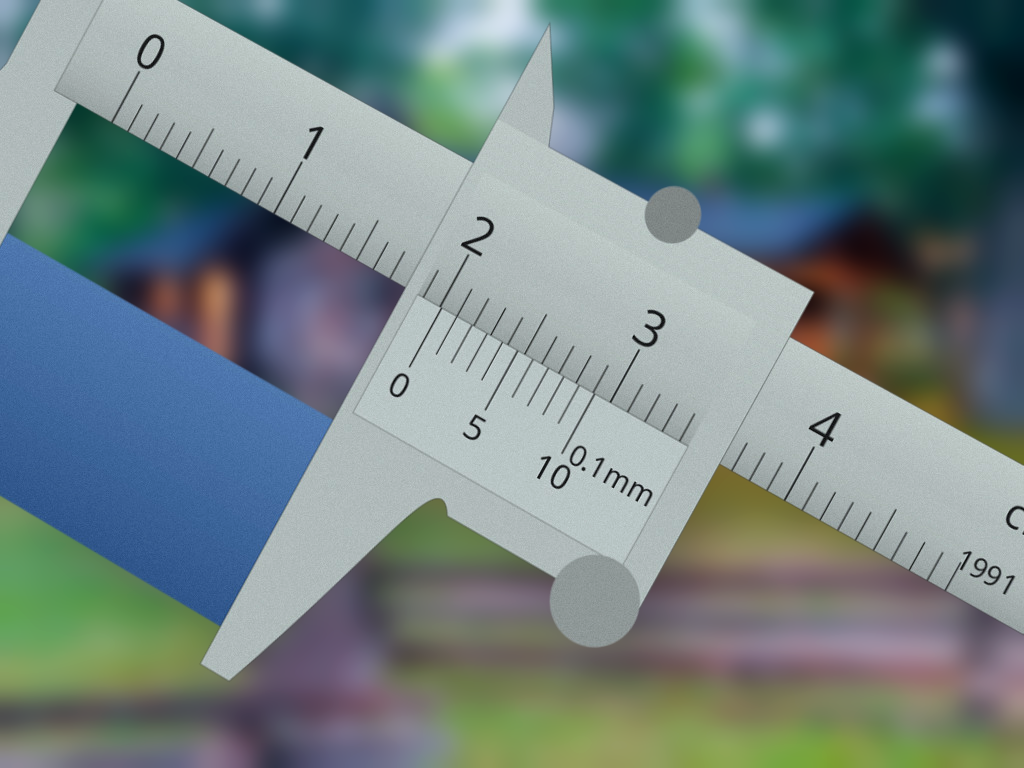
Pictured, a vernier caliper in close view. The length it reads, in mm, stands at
20.1 mm
